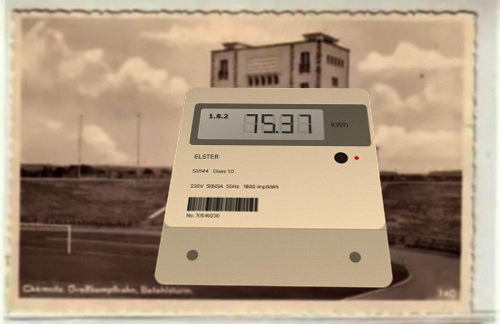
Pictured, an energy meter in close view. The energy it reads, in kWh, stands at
75.37 kWh
